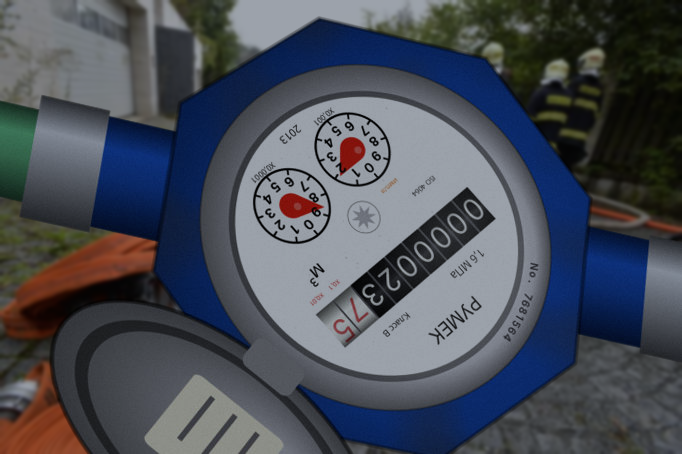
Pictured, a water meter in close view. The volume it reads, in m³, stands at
23.7518 m³
